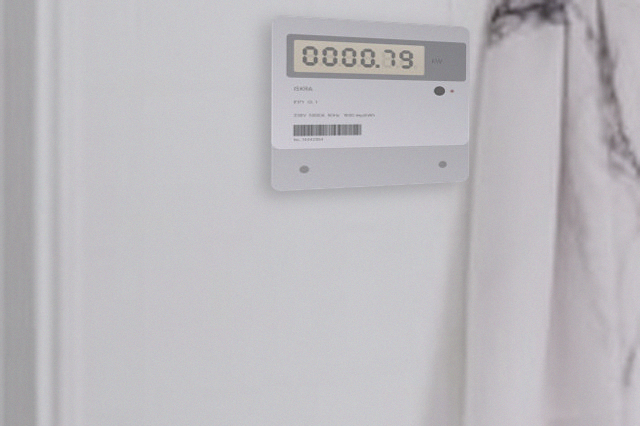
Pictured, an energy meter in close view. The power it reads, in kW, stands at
0.79 kW
